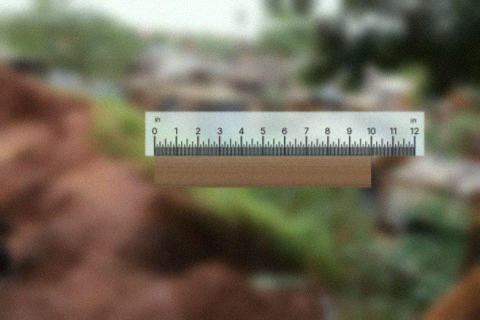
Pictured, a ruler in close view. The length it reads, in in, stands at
10 in
